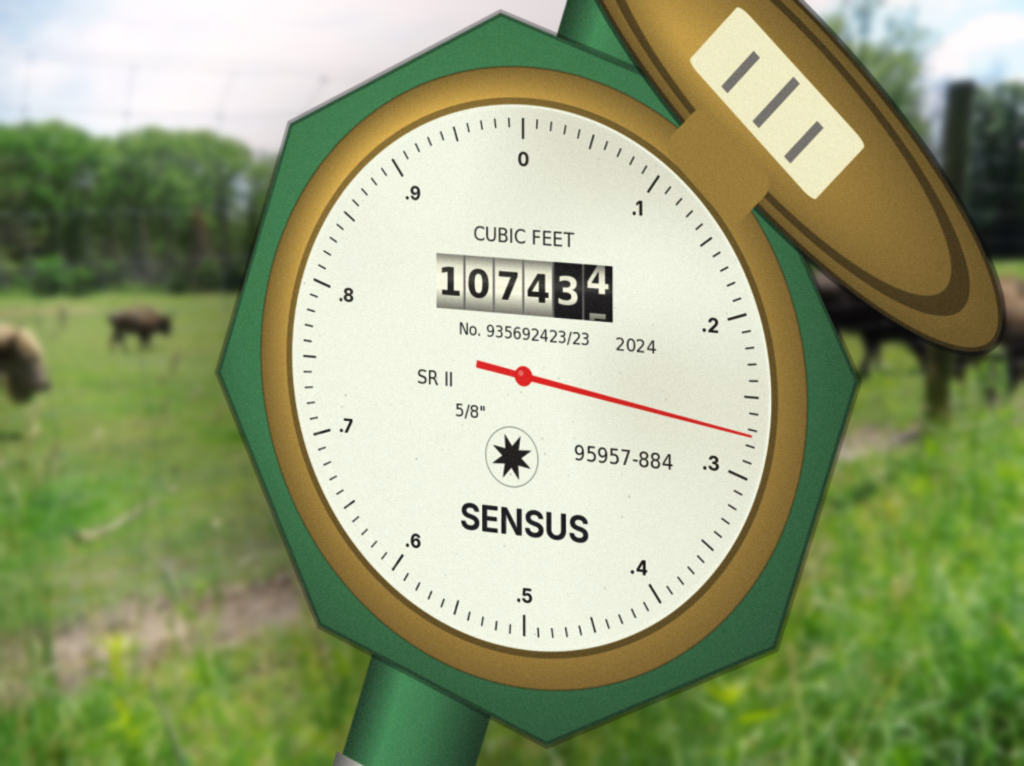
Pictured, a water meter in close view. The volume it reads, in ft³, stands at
107434.27 ft³
